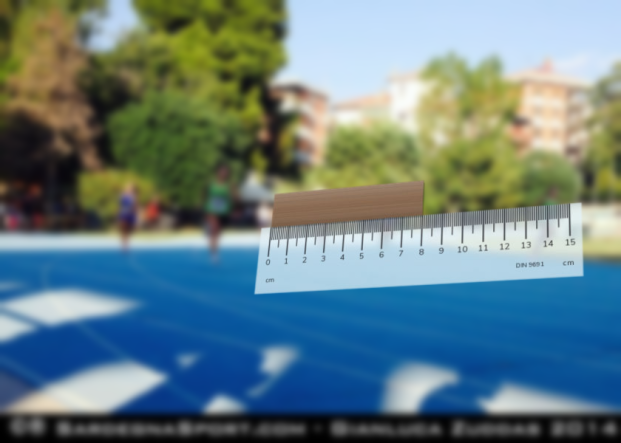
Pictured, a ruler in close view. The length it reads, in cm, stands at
8 cm
